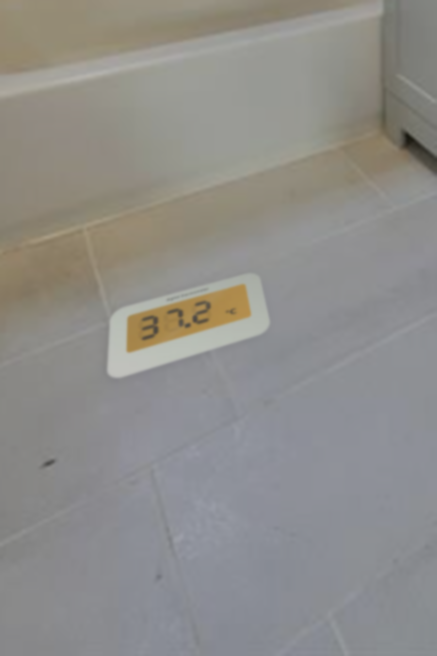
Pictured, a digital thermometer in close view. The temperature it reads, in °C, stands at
37.2 °C
